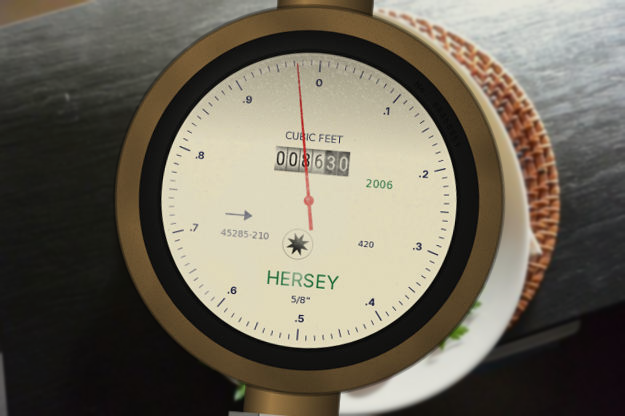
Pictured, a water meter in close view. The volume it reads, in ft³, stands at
8629.97 ft³
